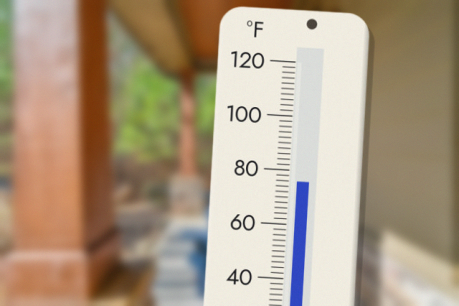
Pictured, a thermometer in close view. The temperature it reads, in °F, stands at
76 °F
